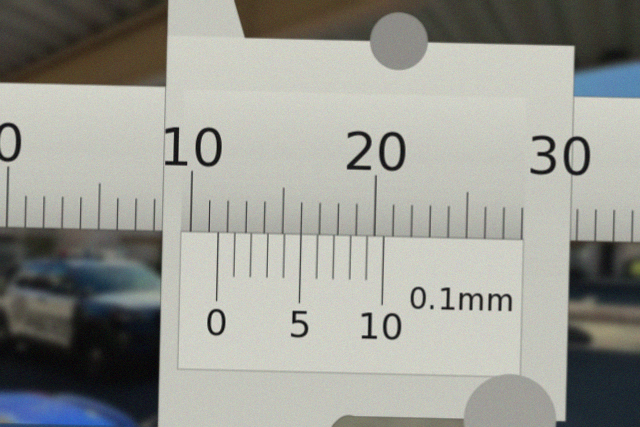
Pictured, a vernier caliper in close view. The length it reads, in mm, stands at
11.5 mm
